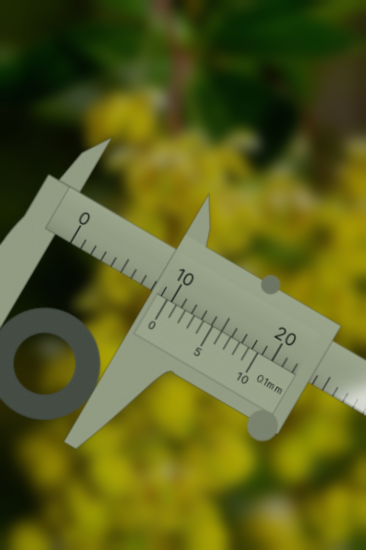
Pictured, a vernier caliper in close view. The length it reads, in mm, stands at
9.6 mm
